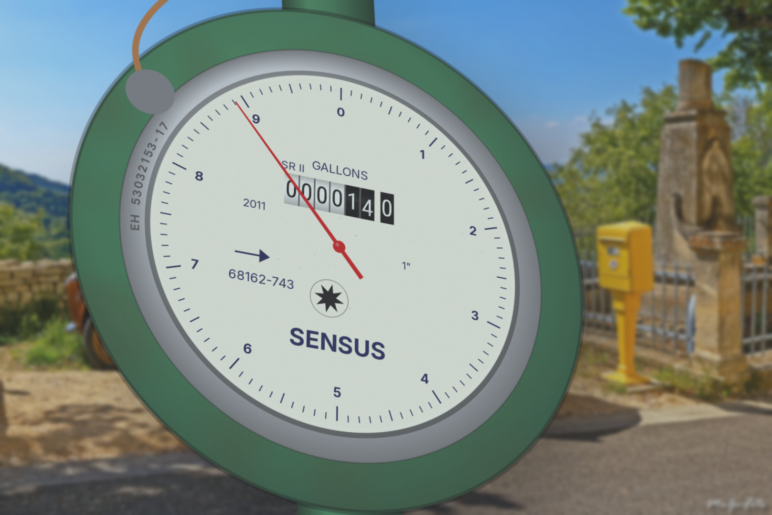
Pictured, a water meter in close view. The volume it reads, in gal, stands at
138.9 gal
